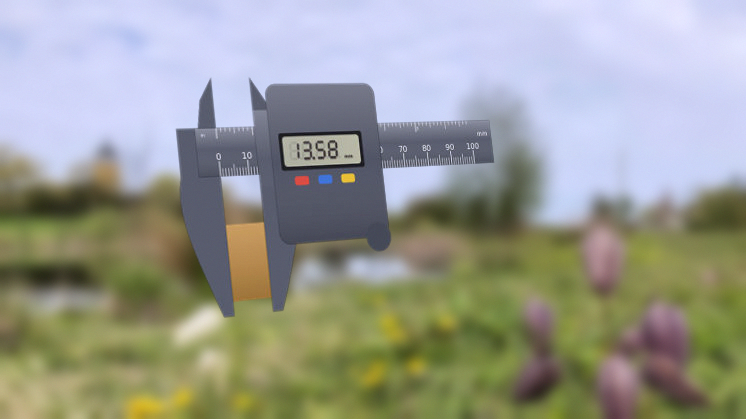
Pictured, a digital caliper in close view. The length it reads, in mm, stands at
13.58 mm
